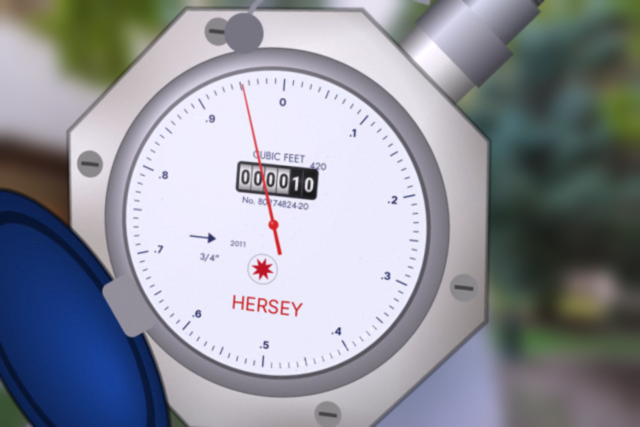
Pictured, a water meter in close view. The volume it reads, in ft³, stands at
9.95 ft³
